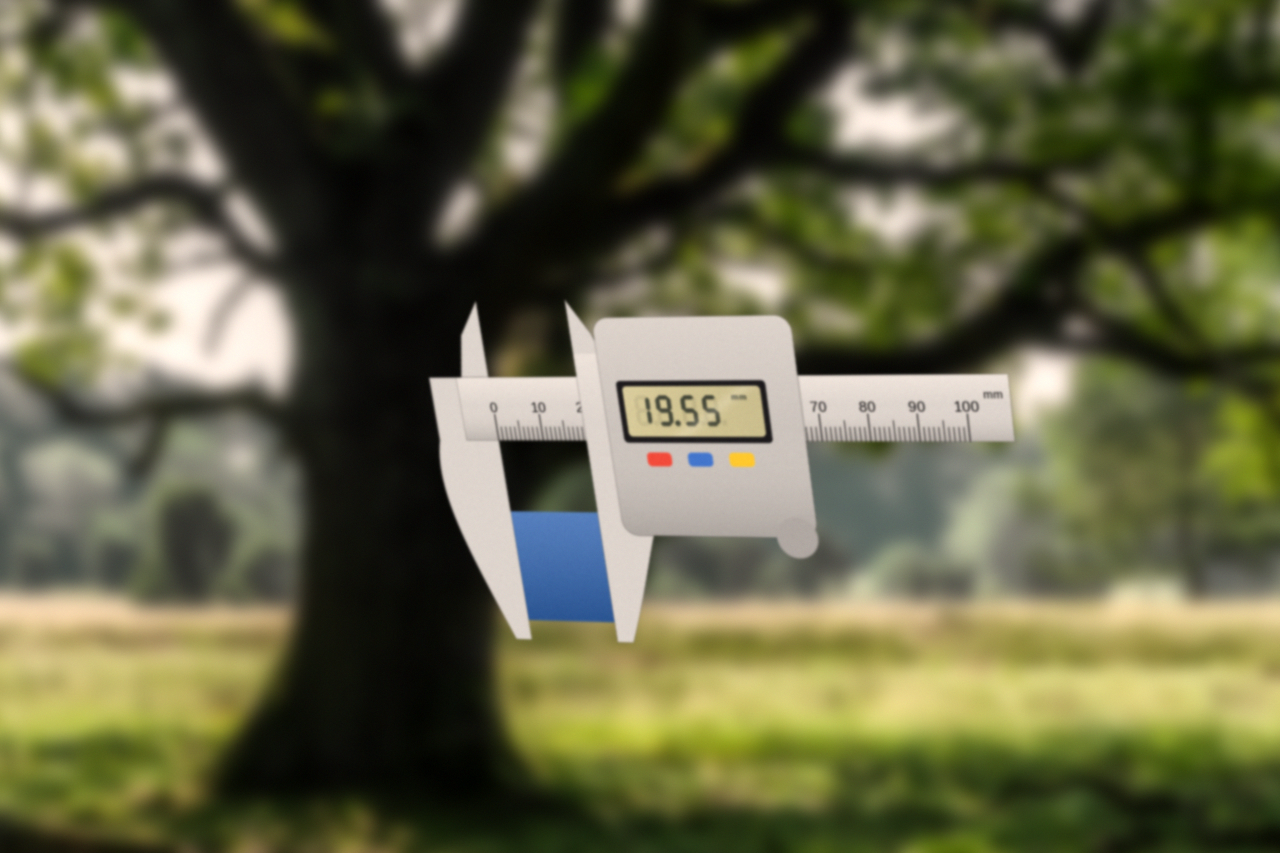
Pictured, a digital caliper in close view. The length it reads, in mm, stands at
19.55 mm
